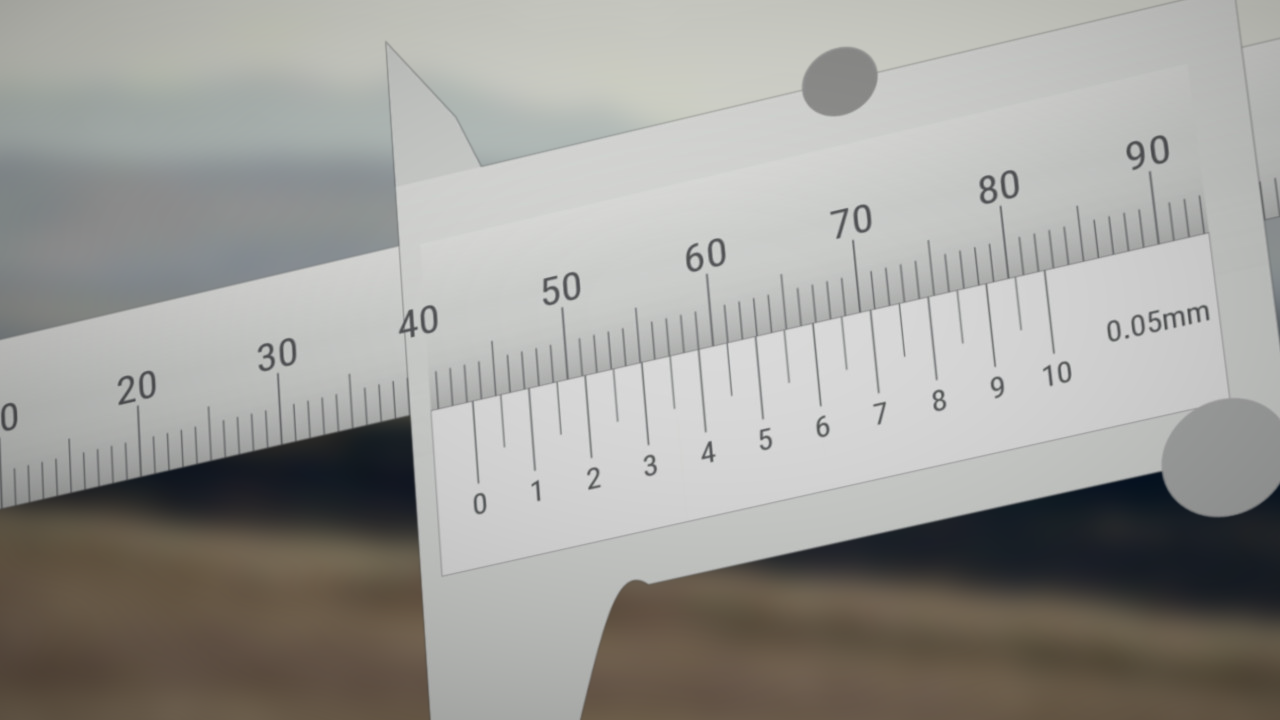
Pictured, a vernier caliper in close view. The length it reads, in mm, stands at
43.4 mm
